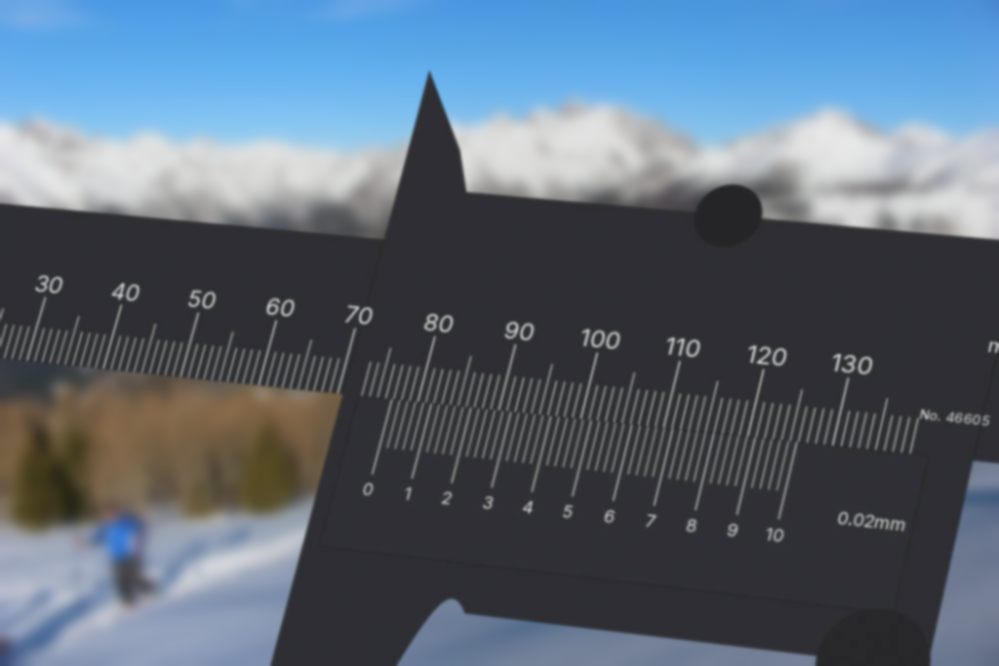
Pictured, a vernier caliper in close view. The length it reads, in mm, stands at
76.8 mm
